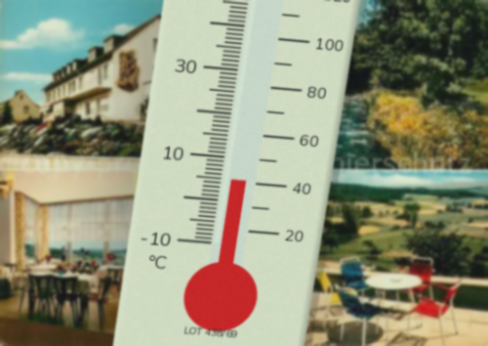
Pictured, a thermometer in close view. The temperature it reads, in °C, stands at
5 °C
